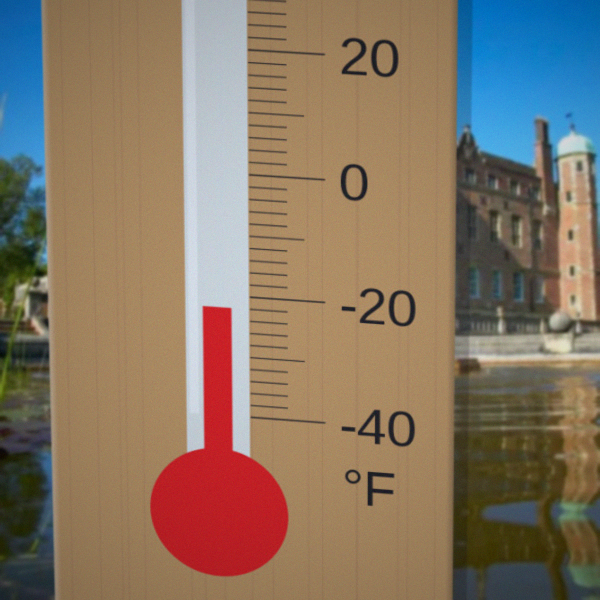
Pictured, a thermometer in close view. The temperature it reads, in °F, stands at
-22 °F
